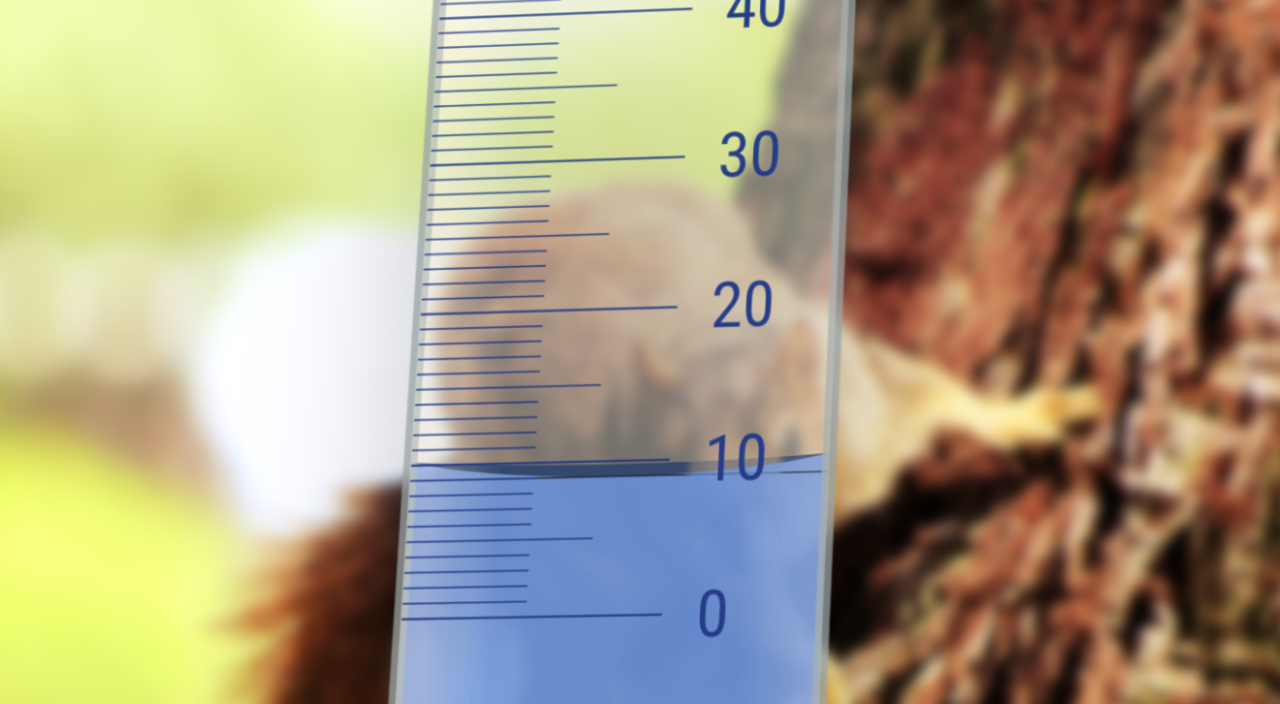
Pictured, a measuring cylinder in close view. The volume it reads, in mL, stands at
9 mL
